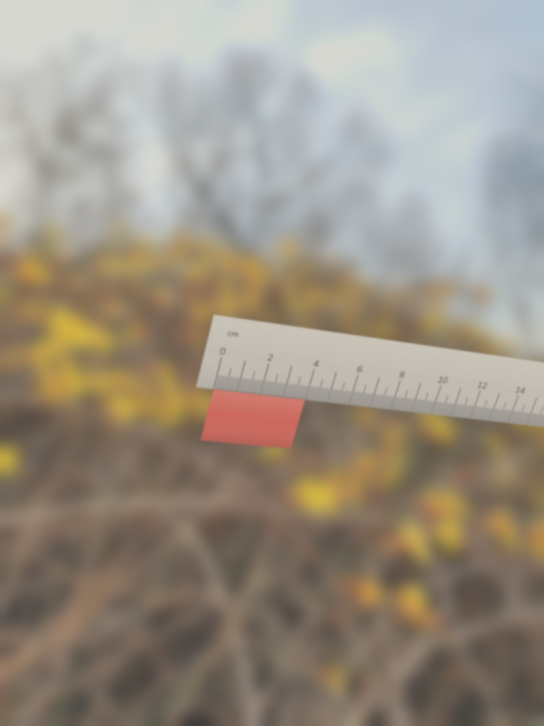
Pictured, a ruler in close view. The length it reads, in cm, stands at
4 cm
